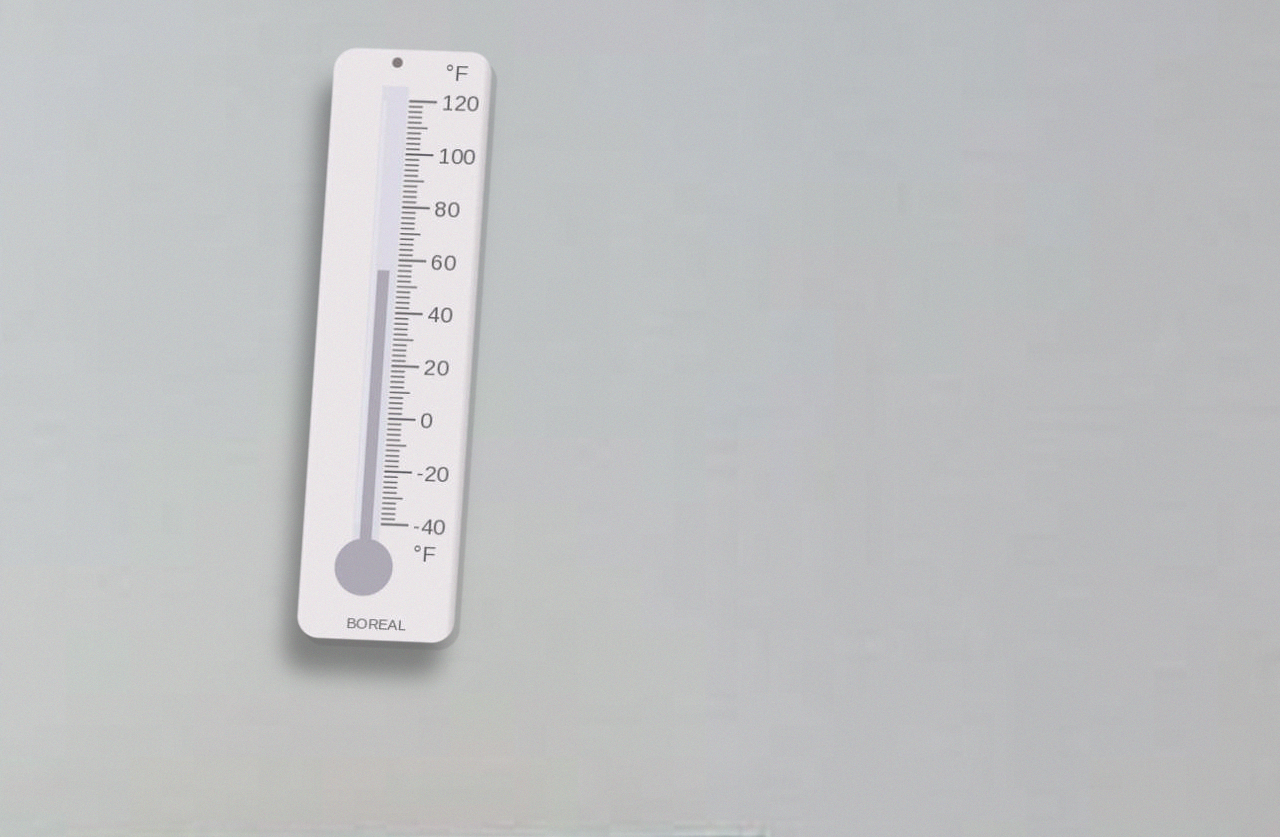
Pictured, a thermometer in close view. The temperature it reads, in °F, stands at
56 °F
